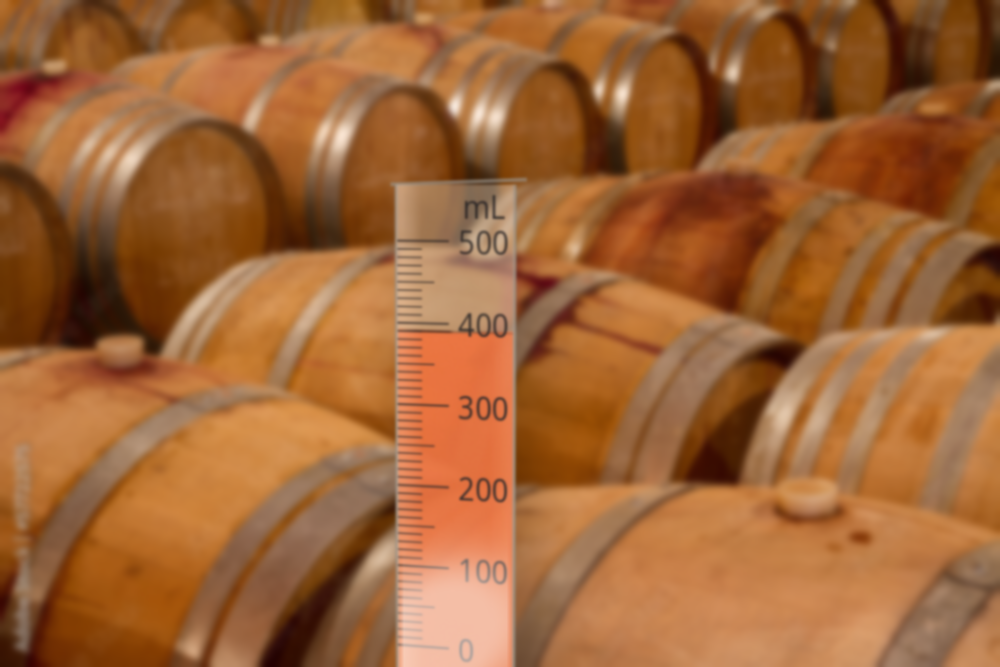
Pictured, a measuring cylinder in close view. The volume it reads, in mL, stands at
390 mL
